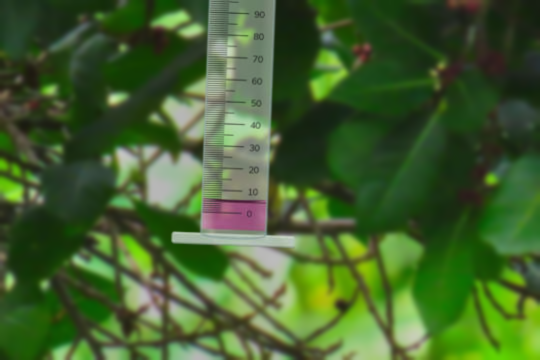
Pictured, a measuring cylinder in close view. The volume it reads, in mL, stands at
5 mL
